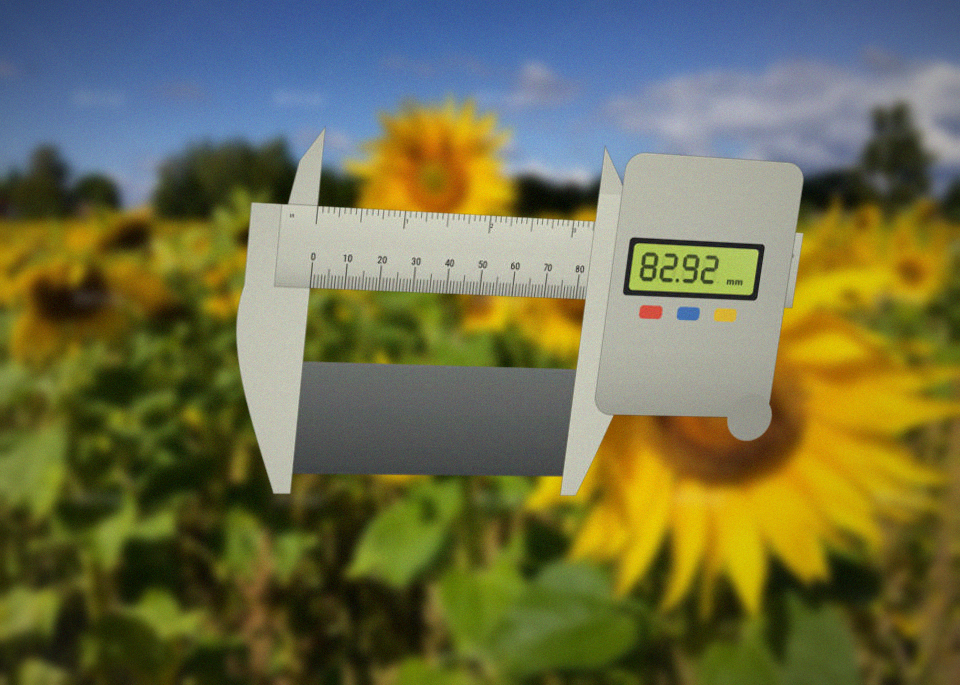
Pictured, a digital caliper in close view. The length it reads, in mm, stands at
82.92 mm
